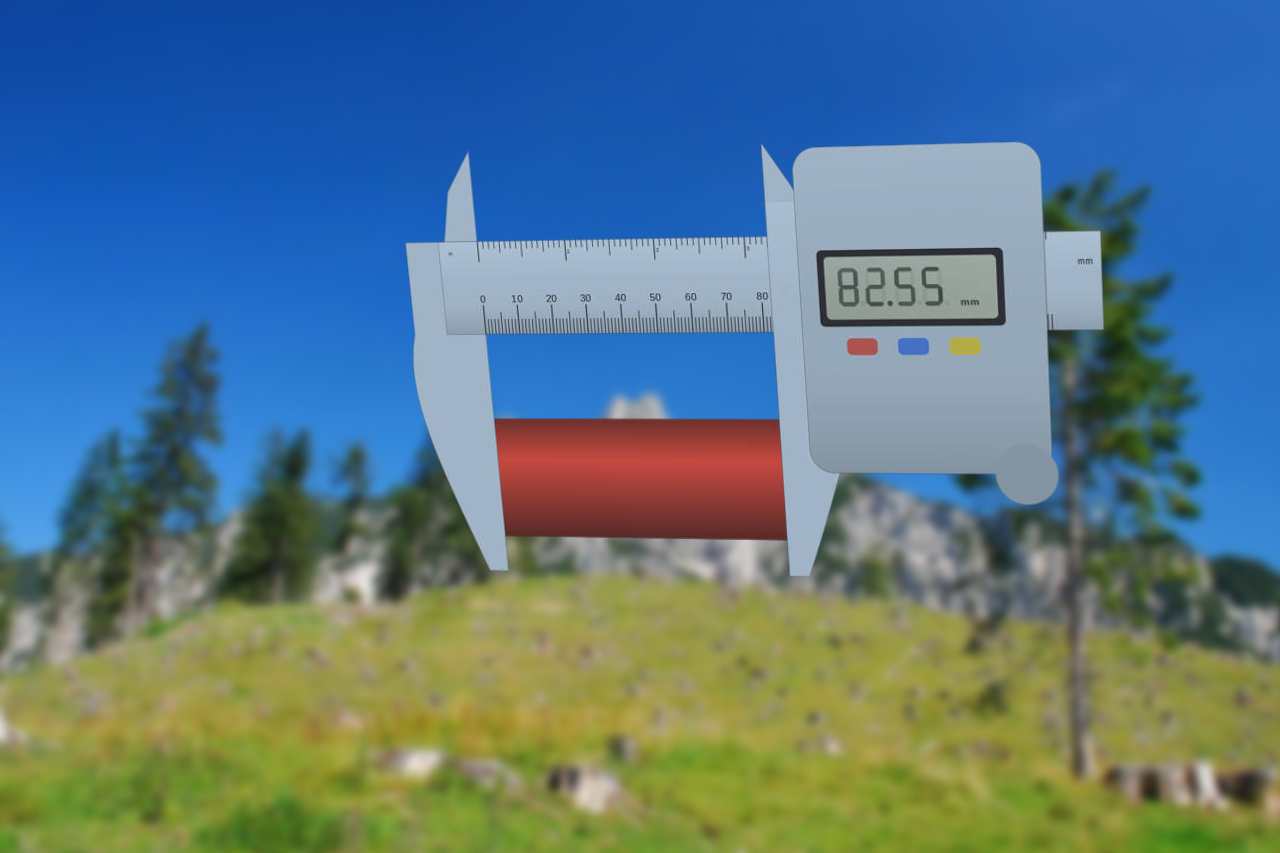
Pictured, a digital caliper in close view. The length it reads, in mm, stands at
82.55 mm
